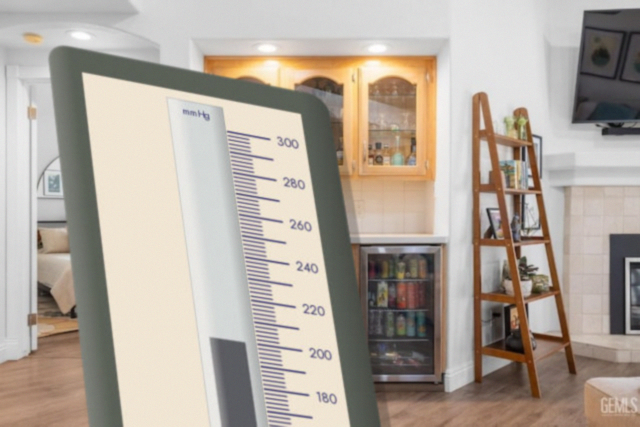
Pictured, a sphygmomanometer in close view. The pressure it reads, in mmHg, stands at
200 mmHg
